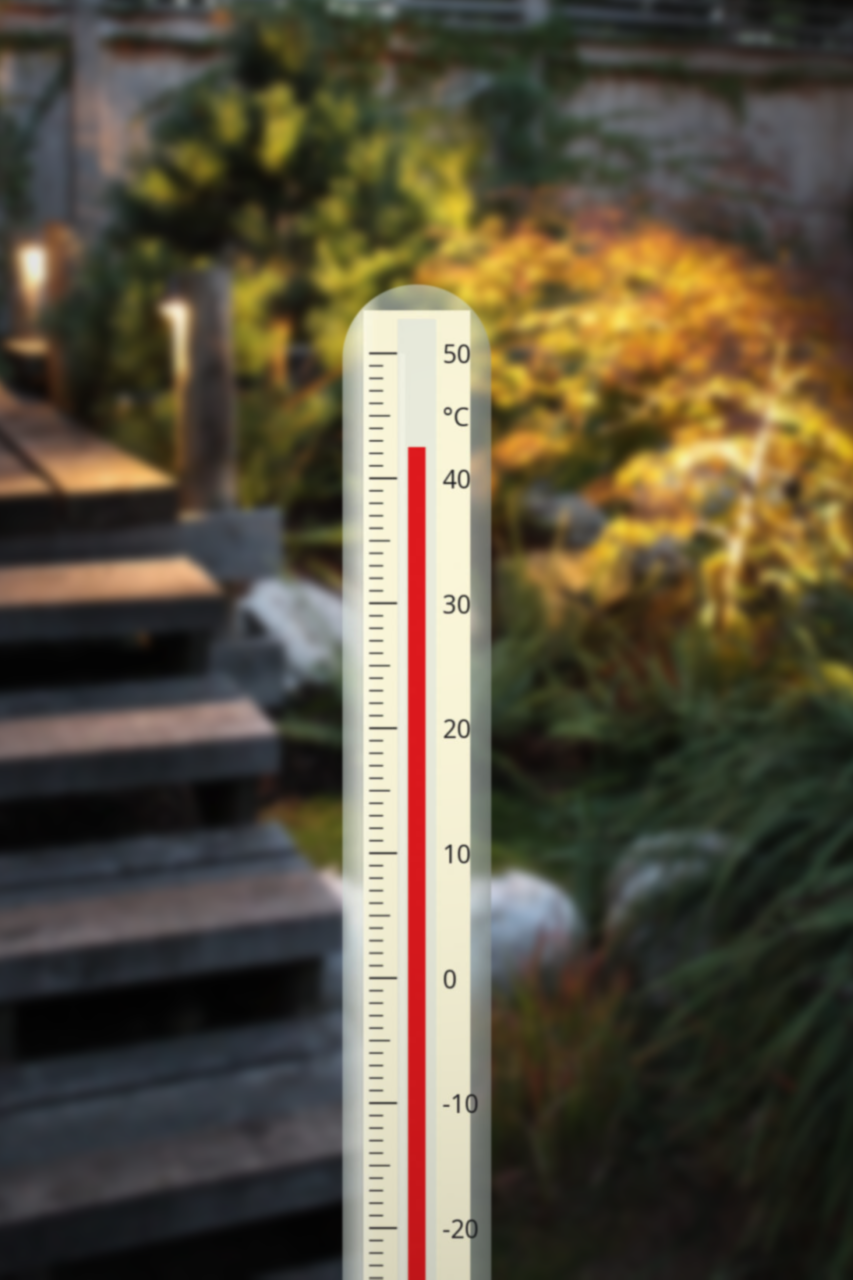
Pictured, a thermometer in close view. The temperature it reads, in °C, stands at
42.5 °C
